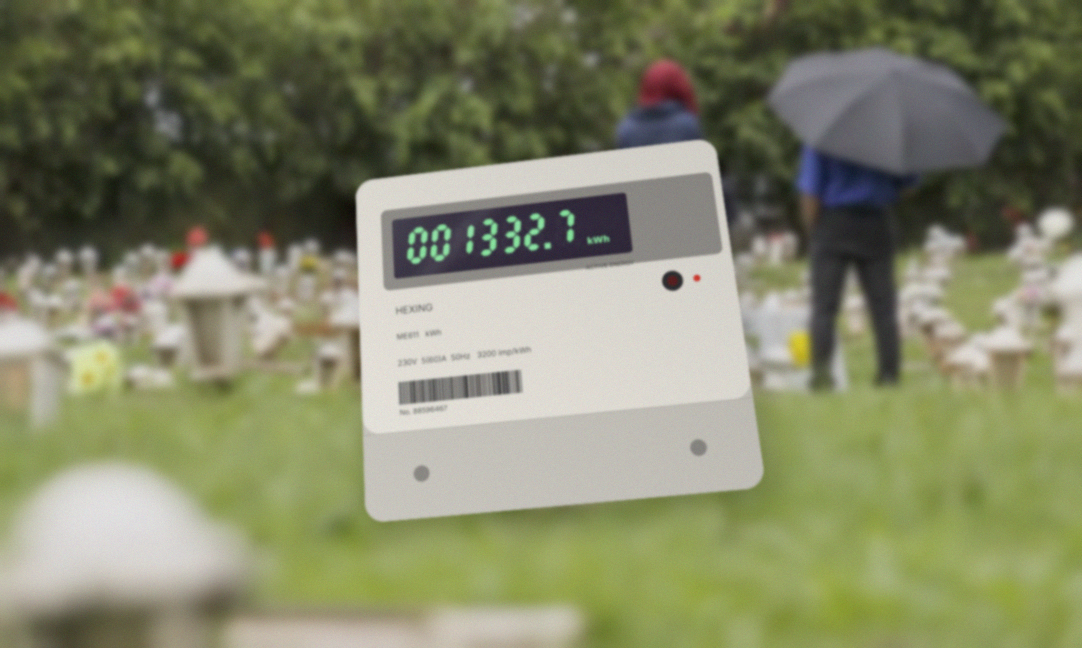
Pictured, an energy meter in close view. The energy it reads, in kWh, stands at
1332.7 kWh
